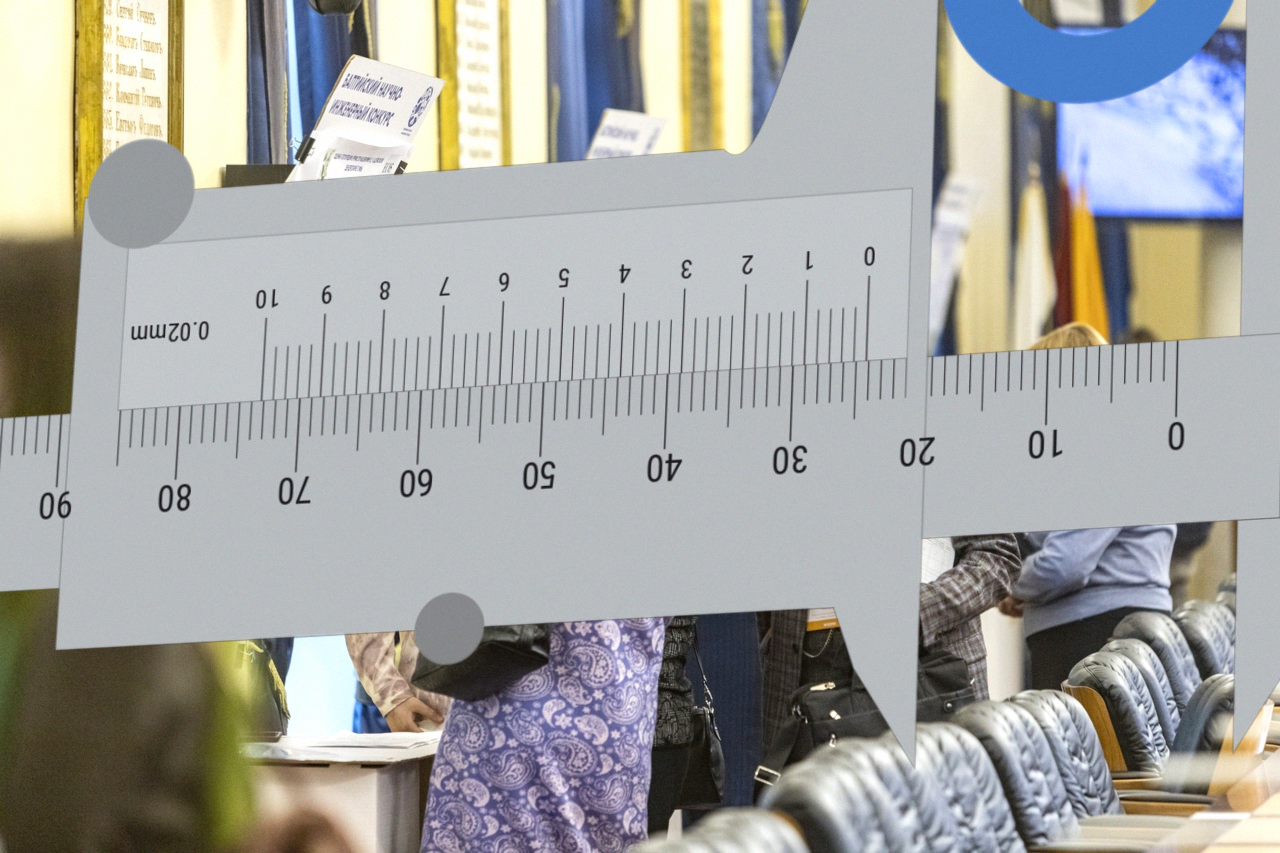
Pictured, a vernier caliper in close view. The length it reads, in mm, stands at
24.2 mm
